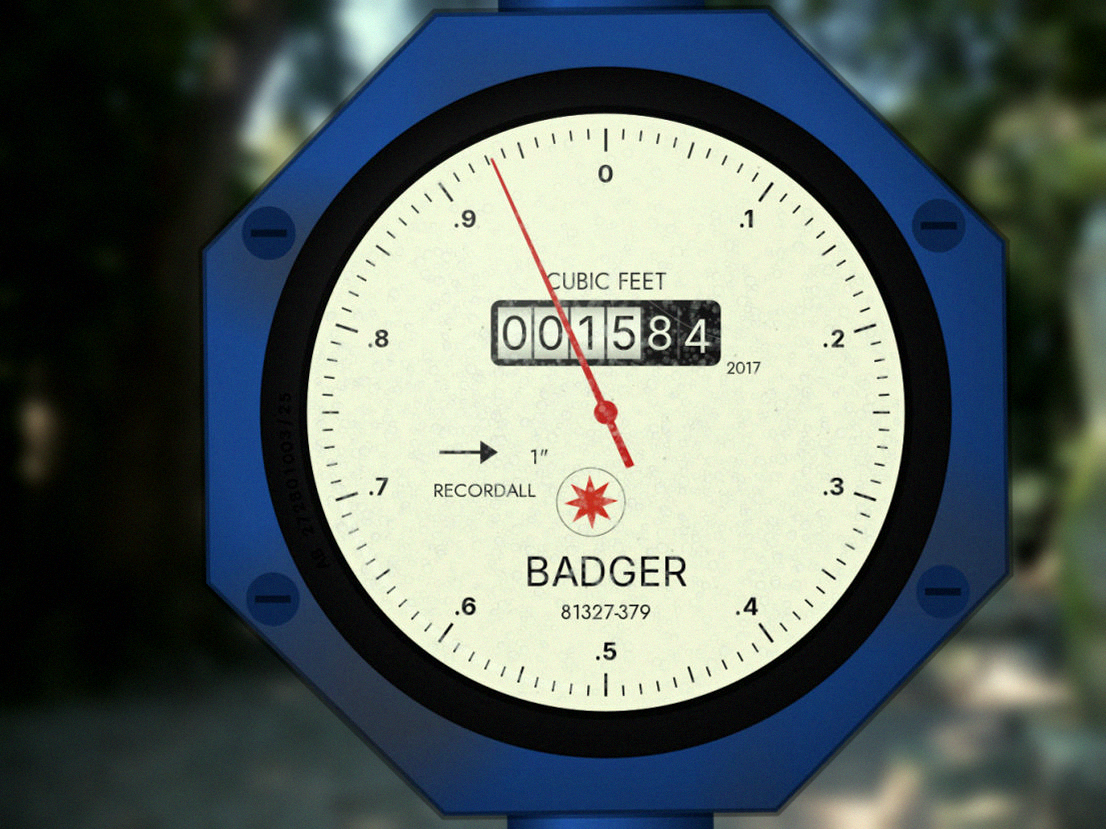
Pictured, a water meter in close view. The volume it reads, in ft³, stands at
1583.93 ft³
